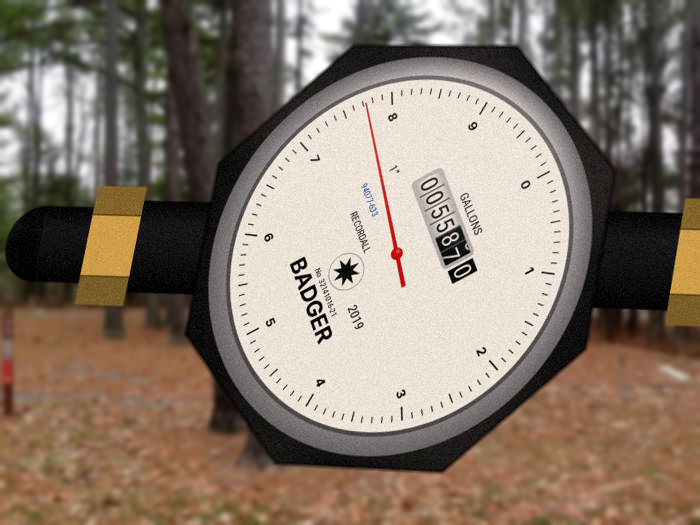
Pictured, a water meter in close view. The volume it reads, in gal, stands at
55867.7 gal
